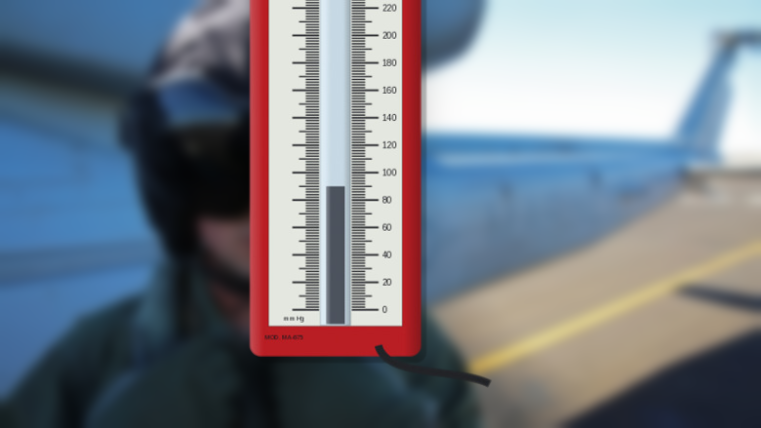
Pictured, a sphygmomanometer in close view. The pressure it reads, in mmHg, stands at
90 mmHg
